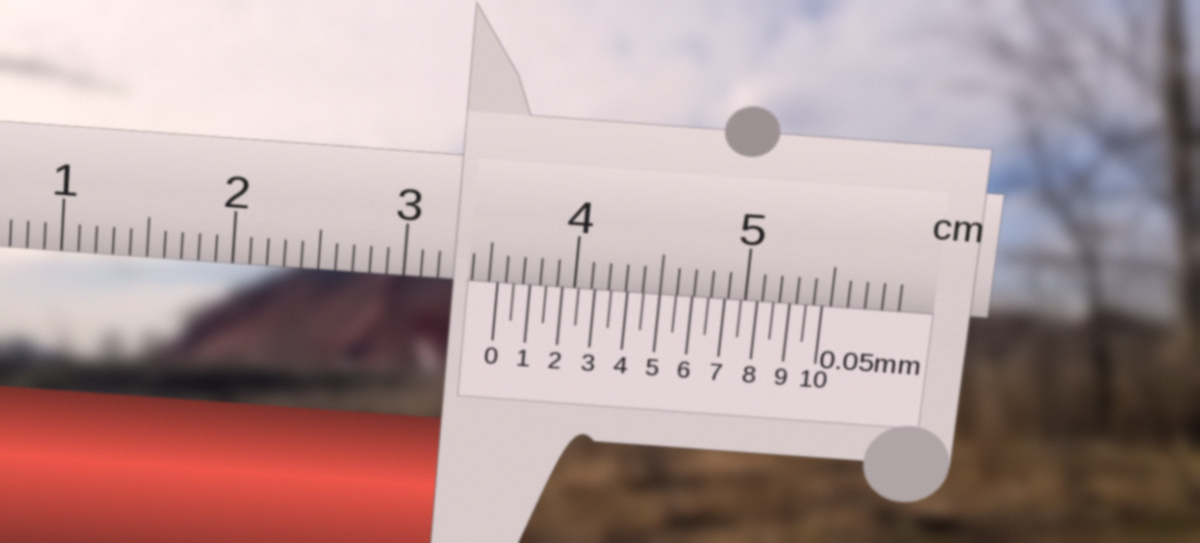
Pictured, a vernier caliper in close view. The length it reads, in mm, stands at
35.5 mm
